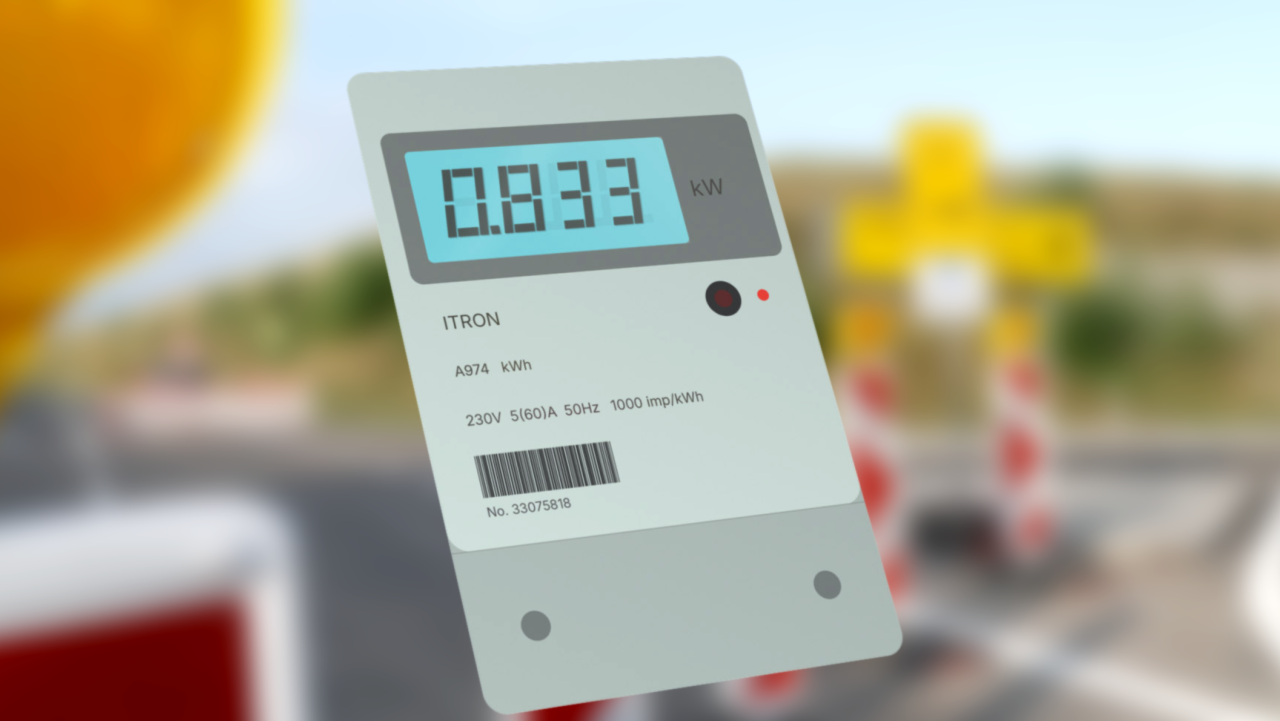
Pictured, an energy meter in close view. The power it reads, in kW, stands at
0.833 kW
